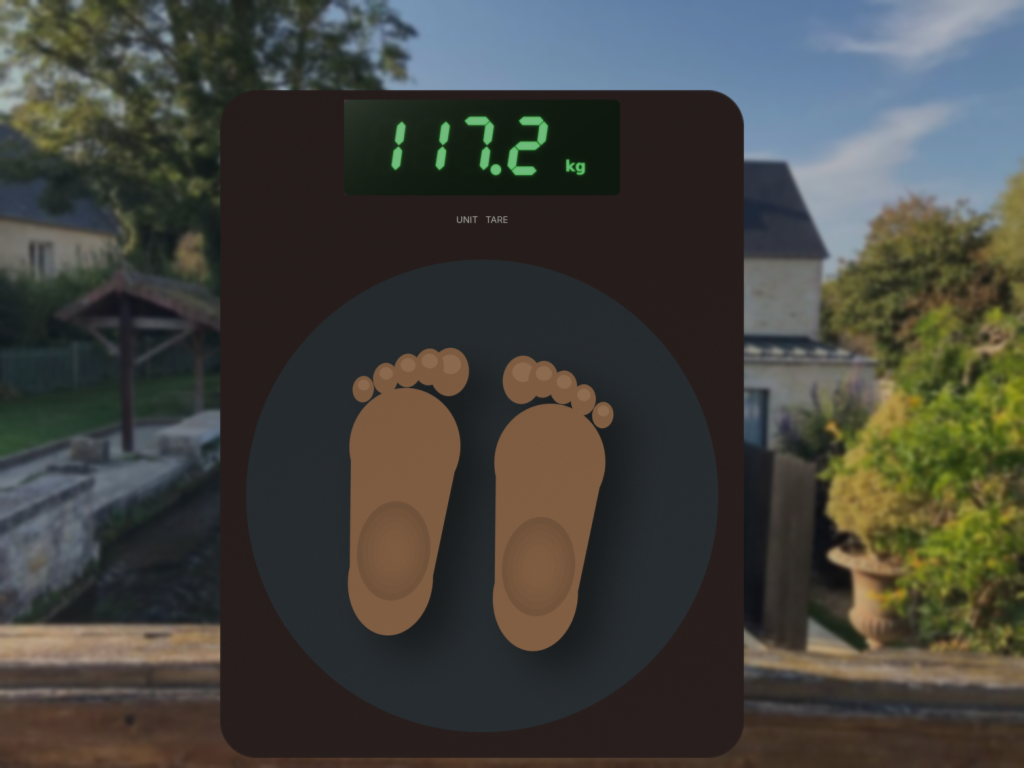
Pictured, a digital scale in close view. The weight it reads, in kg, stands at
117.2 kg
